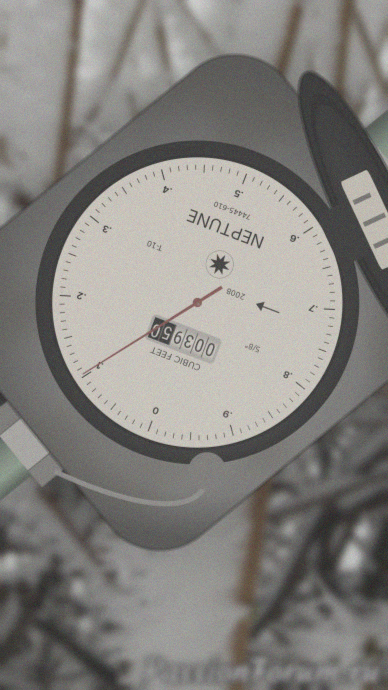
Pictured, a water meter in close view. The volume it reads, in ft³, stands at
3950.10 ft³
